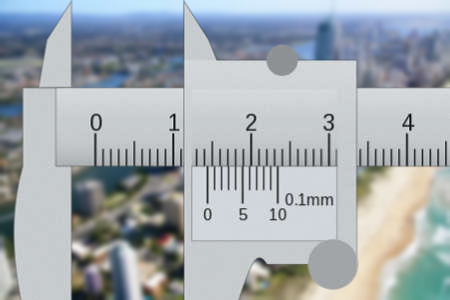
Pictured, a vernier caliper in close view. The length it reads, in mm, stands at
14.4 mm
